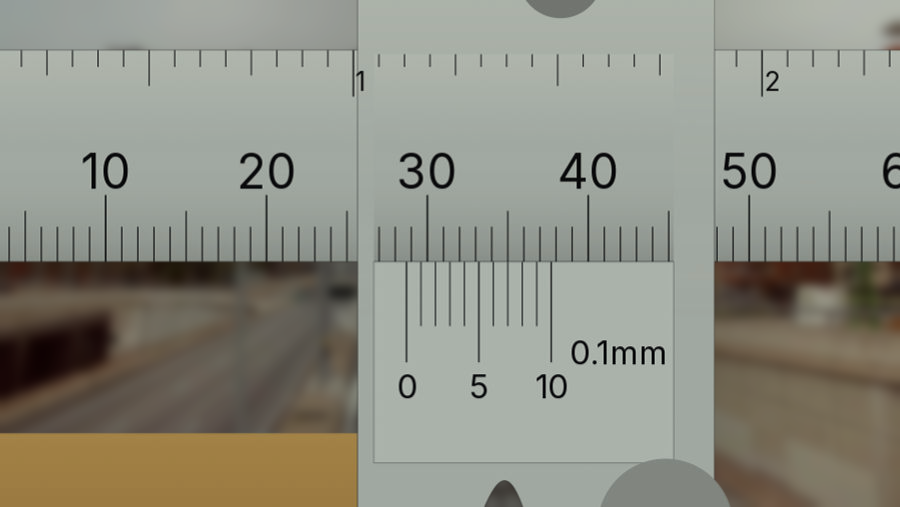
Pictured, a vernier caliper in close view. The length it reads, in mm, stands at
28.7 mm
